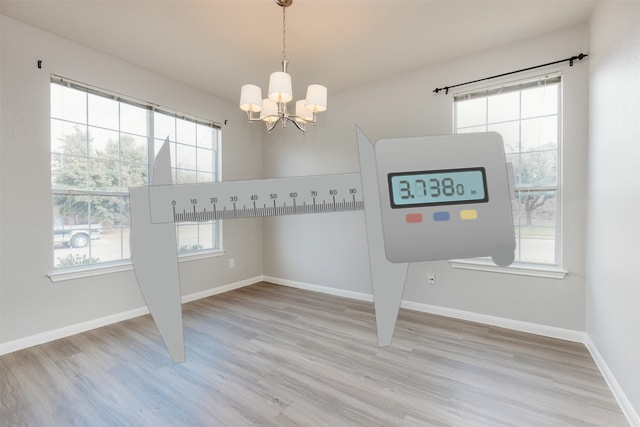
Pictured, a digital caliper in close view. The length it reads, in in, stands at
3.7380 in
